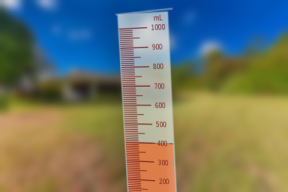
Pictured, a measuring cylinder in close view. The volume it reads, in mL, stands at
400 mL
